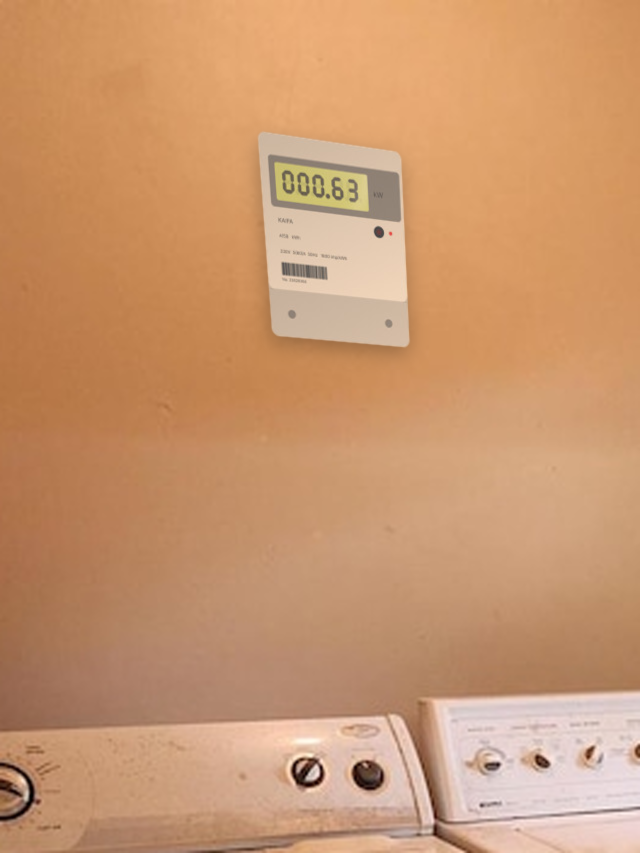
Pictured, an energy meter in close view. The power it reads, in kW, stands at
0.63 kW
